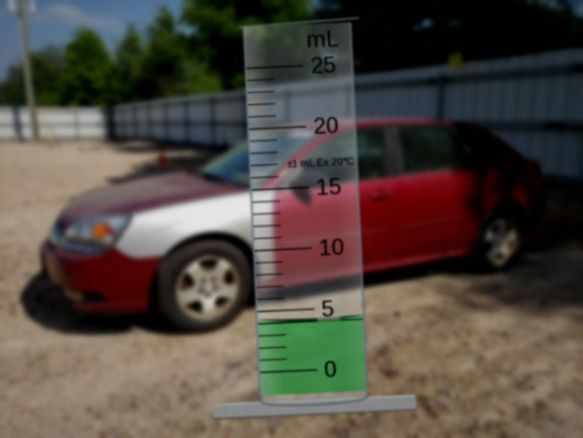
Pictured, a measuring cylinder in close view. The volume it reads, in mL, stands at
4 mL
